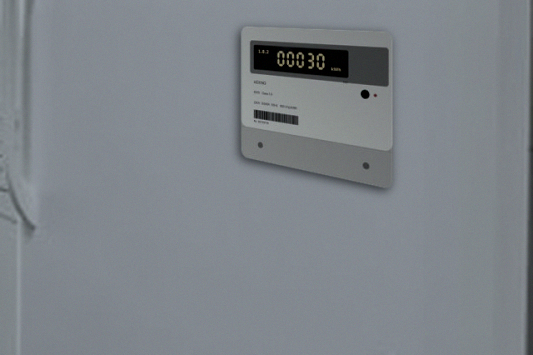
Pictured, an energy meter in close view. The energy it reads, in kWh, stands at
30 kWh
